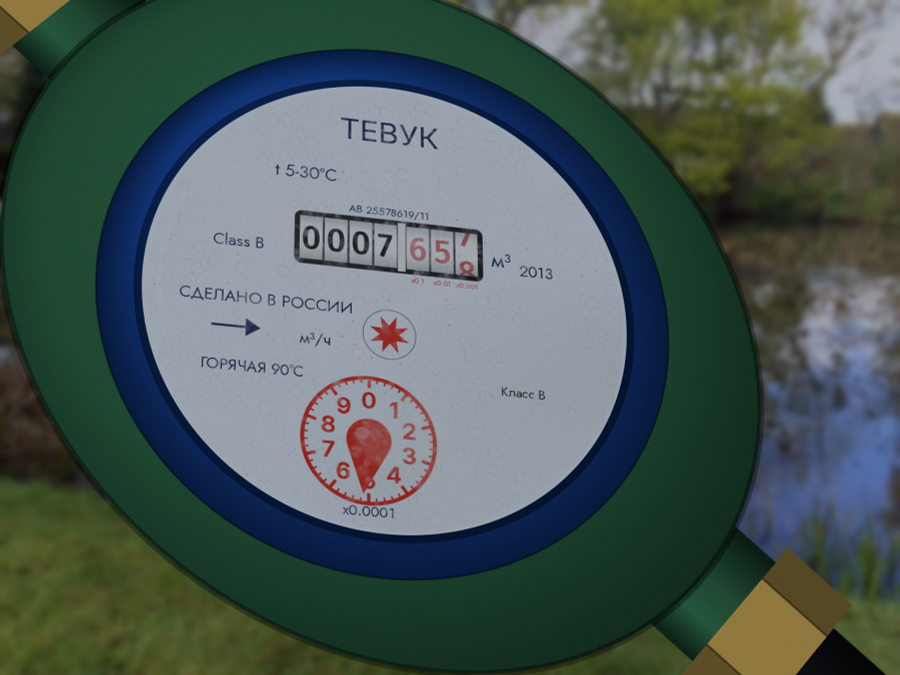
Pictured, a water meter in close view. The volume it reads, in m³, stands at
7.6575 m³
